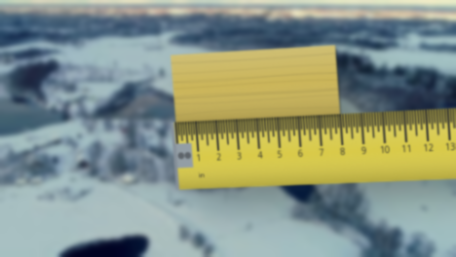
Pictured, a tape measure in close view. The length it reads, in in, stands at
8 in
